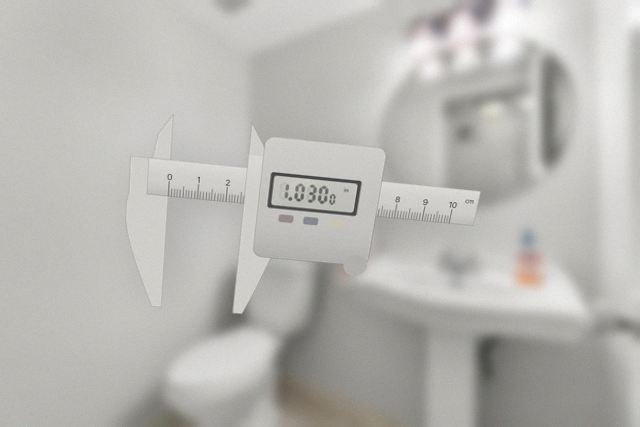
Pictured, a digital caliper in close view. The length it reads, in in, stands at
1.0300 in
